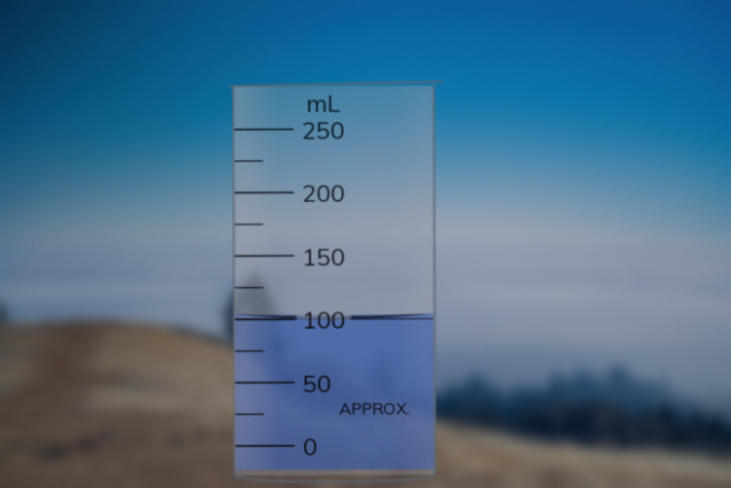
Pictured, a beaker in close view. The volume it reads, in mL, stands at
100 mL
